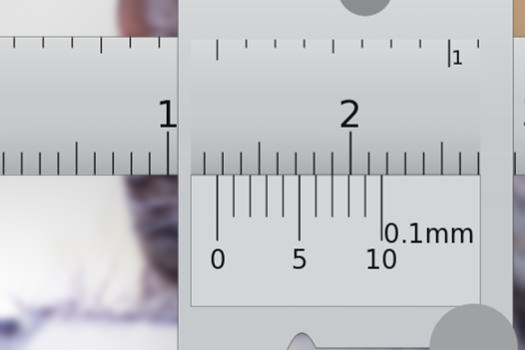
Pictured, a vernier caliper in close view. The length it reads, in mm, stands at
12.7 mm
